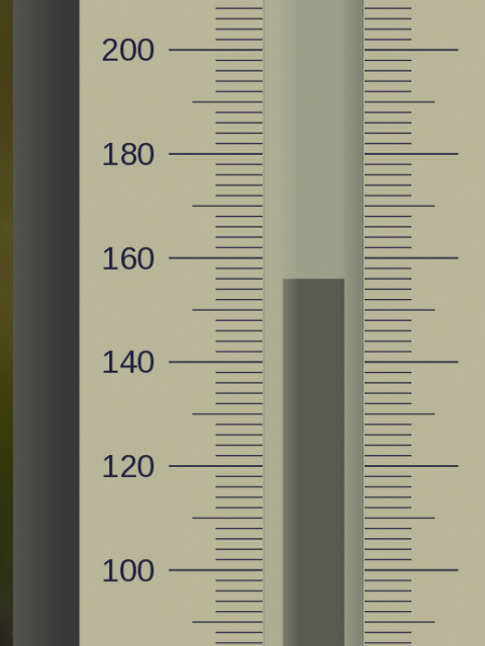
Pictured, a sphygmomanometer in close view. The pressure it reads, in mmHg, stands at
156 mmHg
